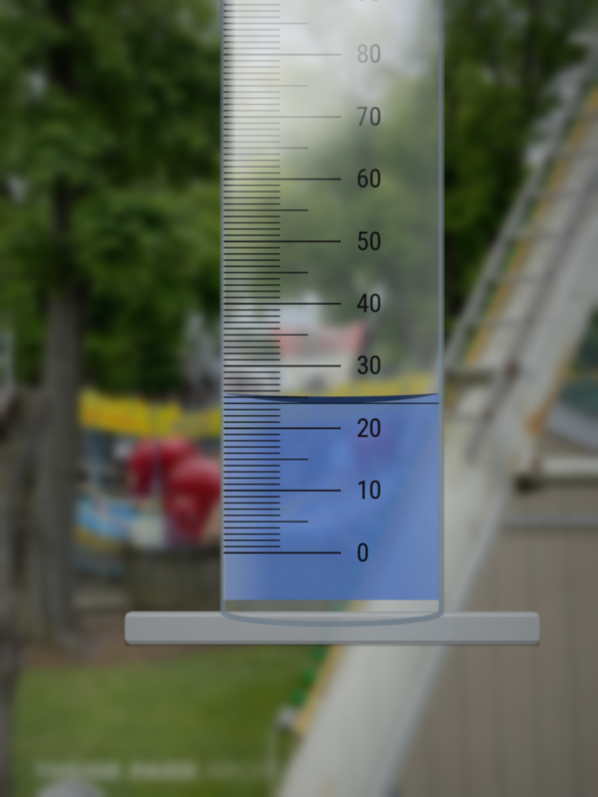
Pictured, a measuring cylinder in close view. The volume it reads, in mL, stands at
24 mL
